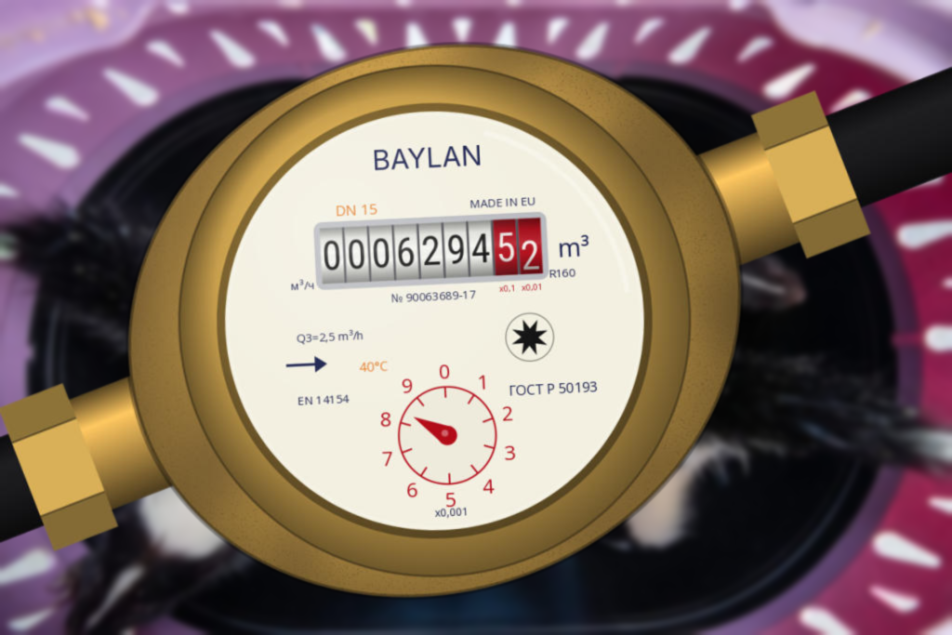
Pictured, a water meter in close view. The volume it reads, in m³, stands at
6294.518 m³
